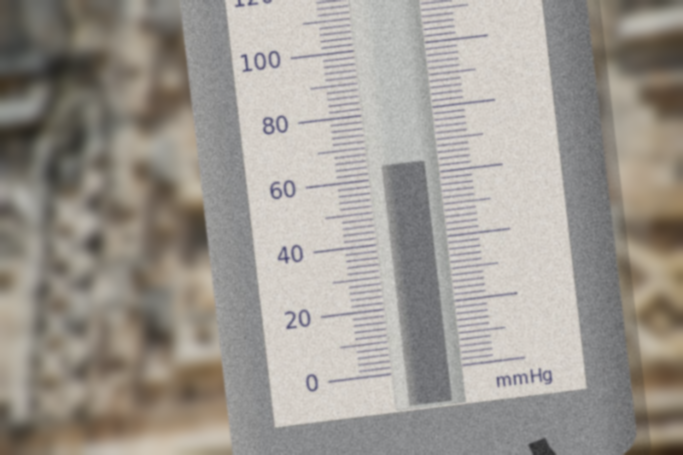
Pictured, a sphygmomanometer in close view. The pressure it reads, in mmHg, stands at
64 mmHg
